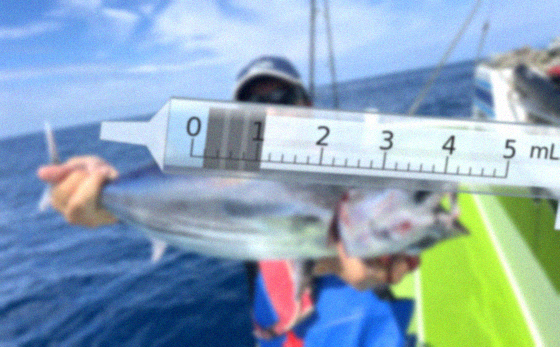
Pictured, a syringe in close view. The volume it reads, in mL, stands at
0.2 mL
